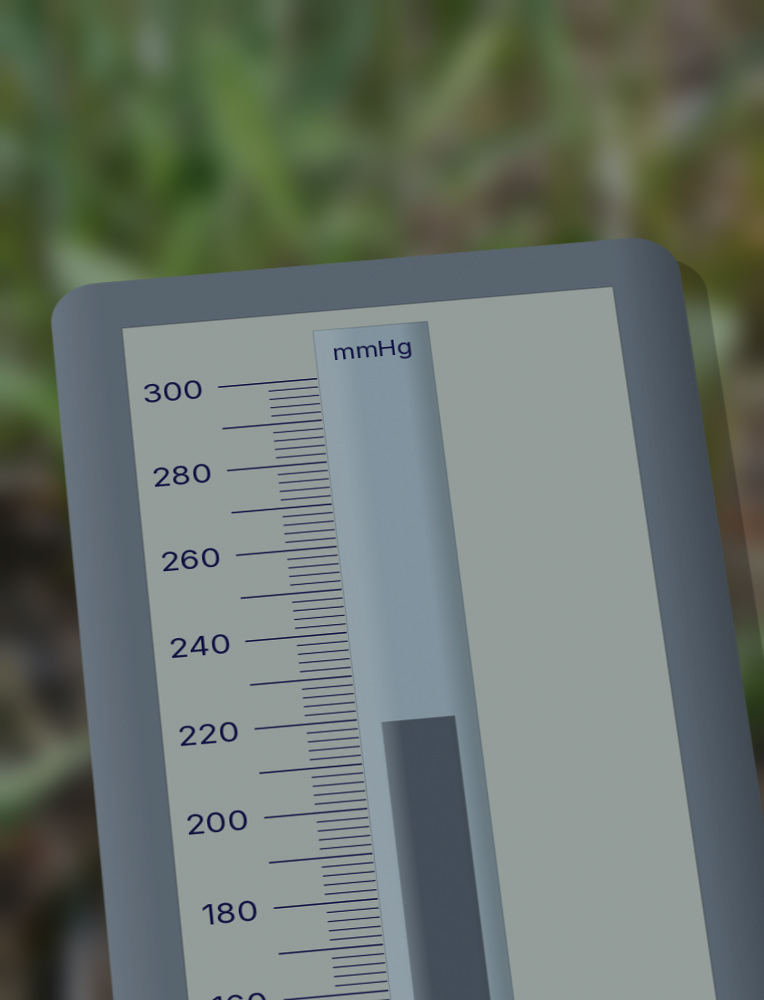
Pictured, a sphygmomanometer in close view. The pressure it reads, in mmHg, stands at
219 mmHg
